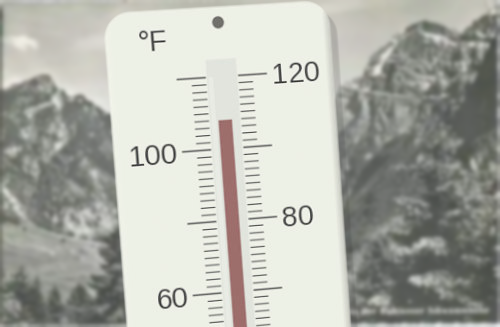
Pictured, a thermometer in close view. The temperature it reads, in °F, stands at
108 °F
